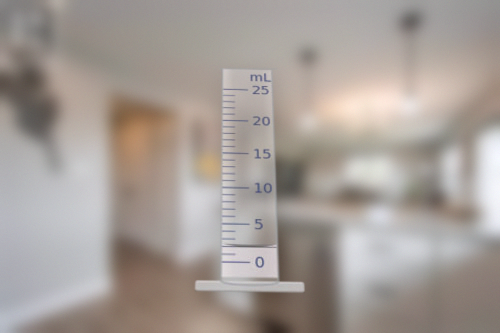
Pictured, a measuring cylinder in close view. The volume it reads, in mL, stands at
2 mL
